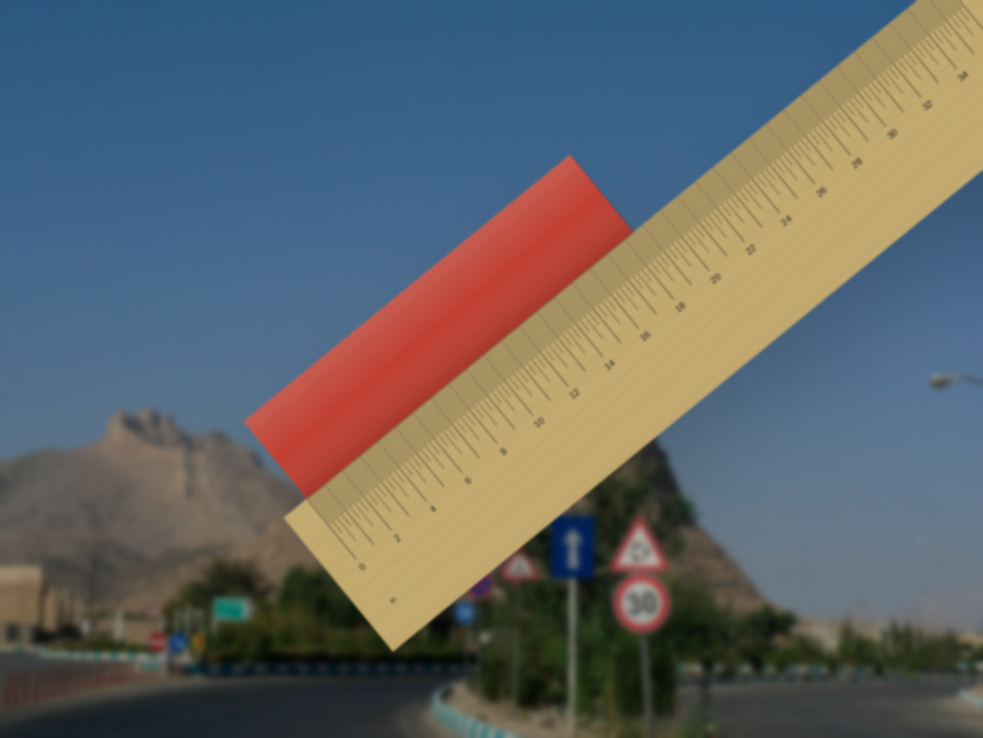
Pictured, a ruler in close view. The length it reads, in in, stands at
18.5 in
